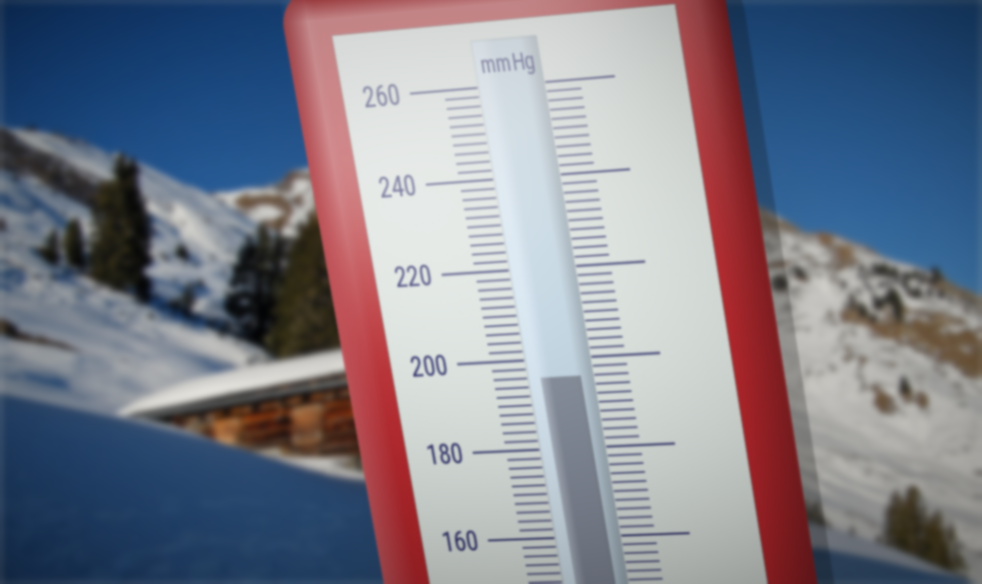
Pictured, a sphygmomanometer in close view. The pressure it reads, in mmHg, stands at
196 mmHg
